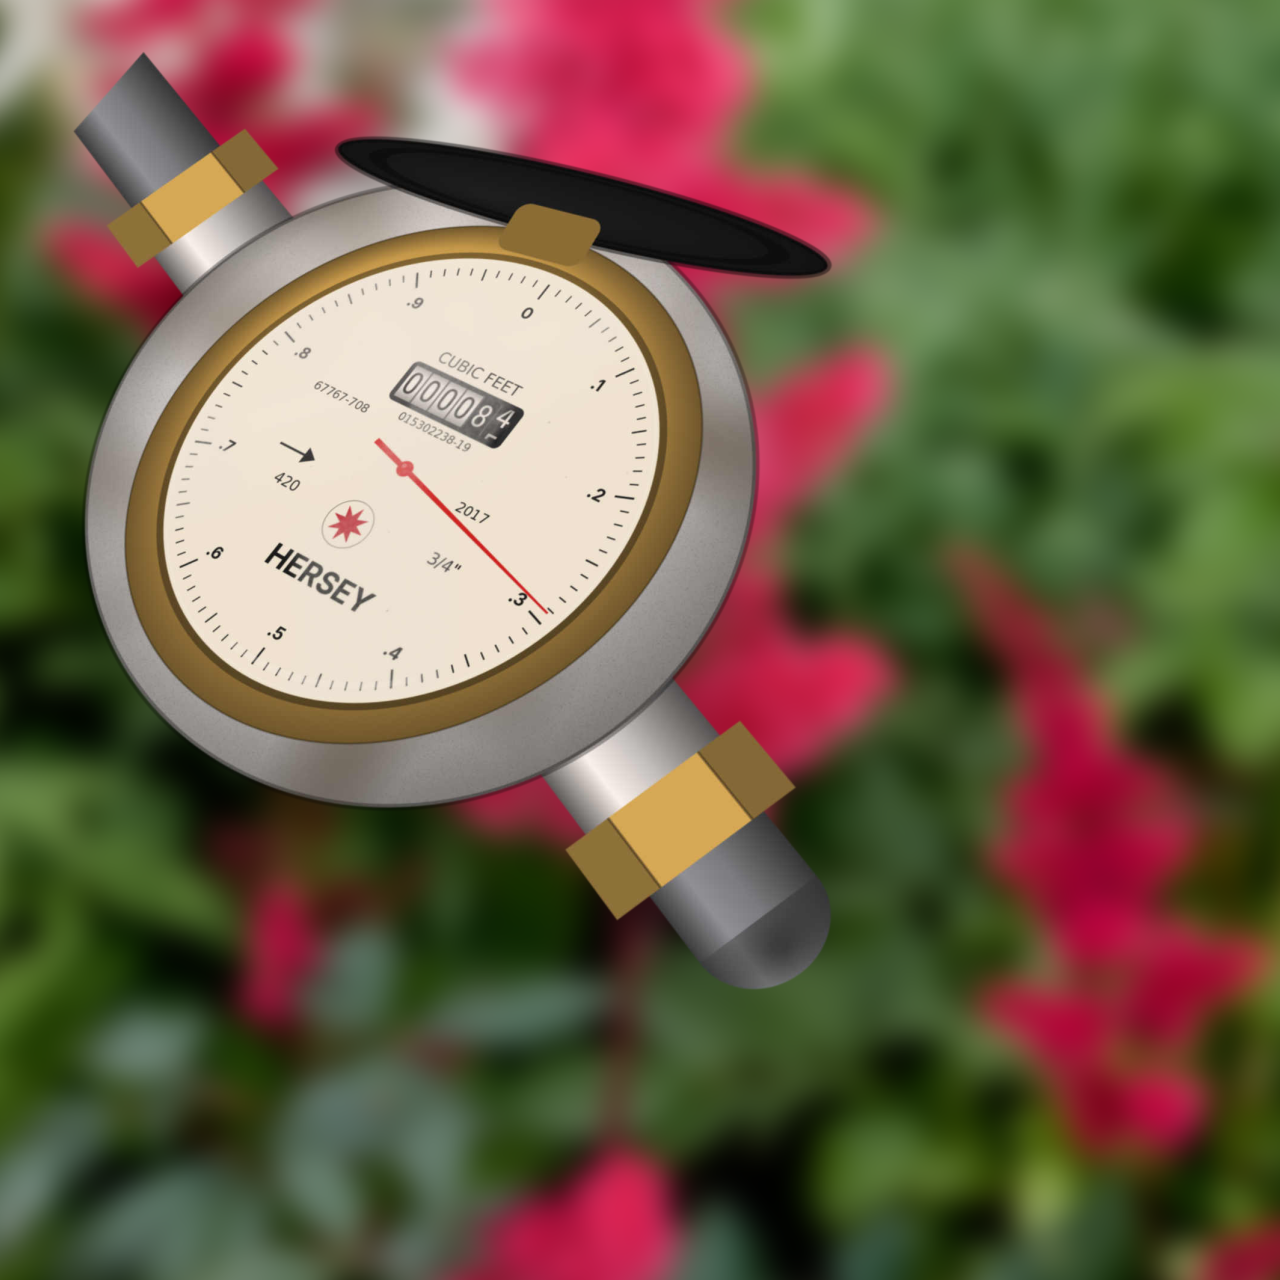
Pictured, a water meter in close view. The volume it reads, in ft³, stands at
84.29 ft³
